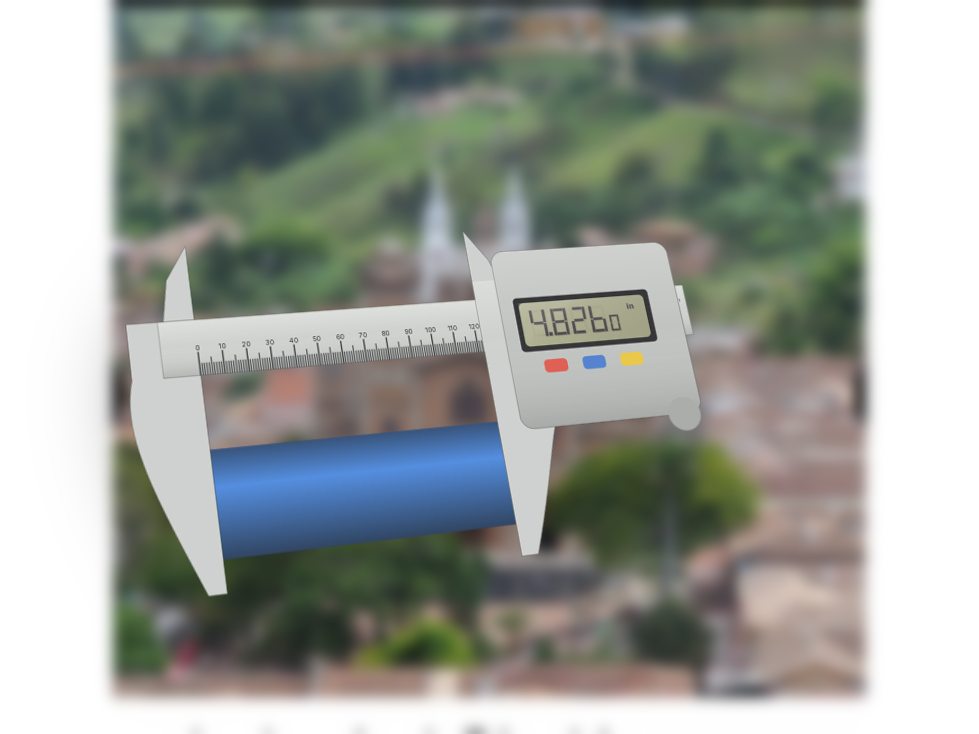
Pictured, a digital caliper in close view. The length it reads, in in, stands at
4.8260 in
